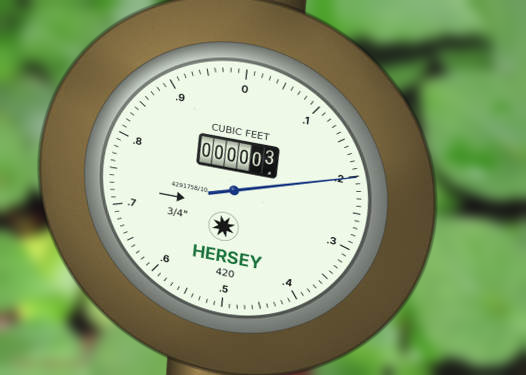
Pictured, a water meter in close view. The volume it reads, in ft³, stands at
3.20 ft³
